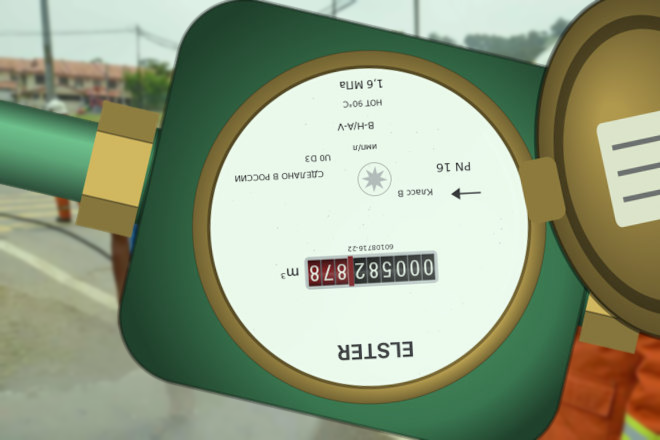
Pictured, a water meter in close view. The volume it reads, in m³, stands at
582.878 m³
